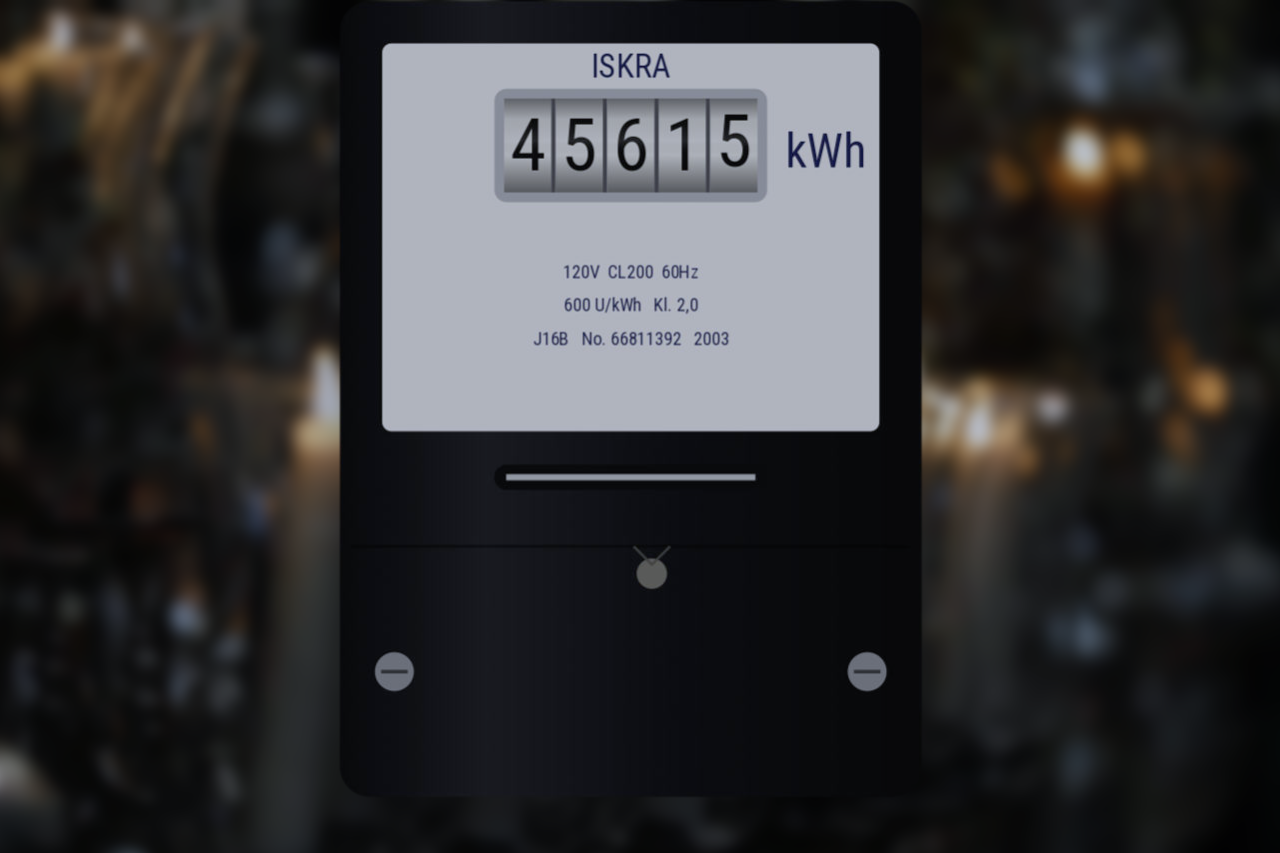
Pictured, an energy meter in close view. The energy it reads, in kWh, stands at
45615 kWh
